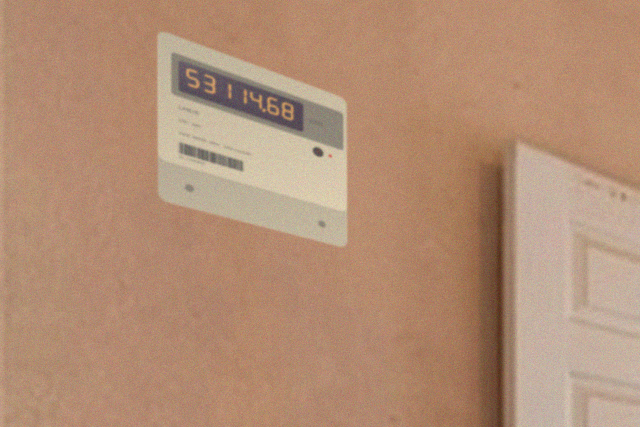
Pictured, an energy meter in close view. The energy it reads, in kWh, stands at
53114.68 kWh
